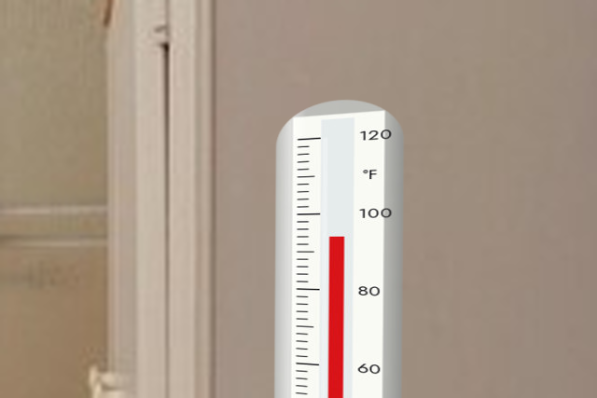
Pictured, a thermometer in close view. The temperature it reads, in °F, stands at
94 °F
